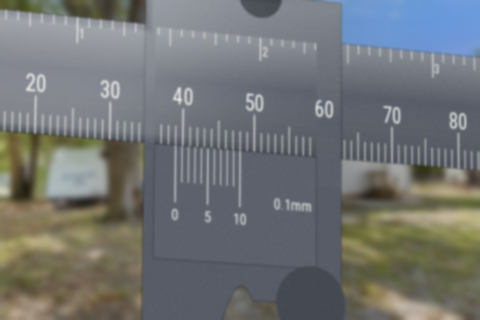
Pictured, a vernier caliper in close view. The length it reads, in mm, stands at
39.0 mm
